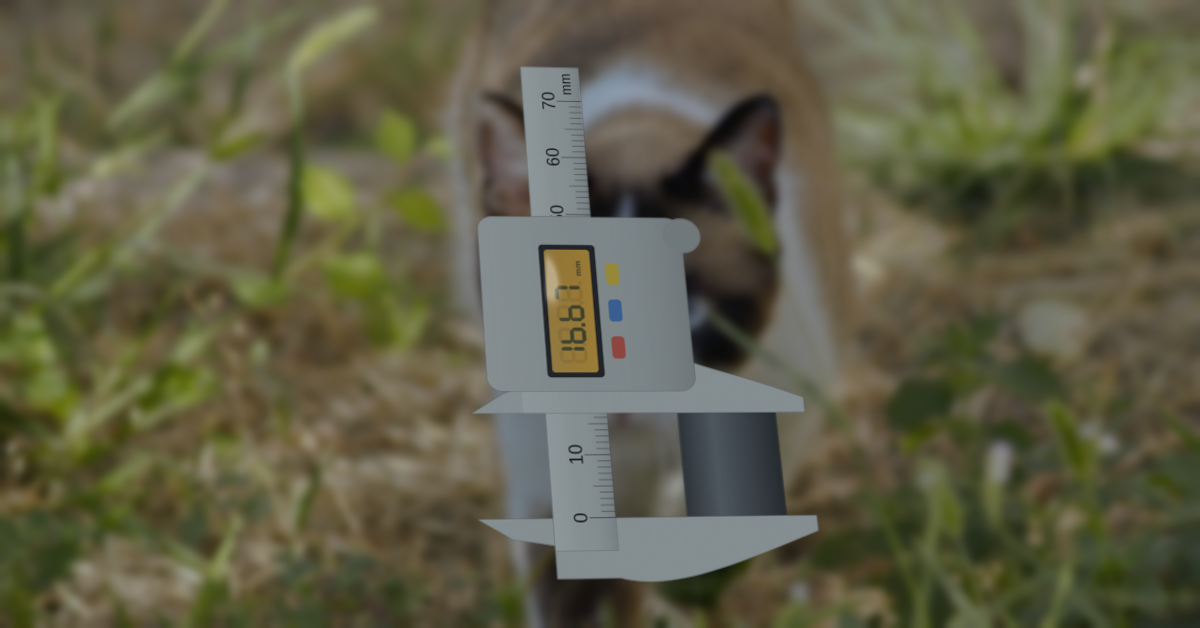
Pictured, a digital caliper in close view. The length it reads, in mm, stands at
16.67 mm
